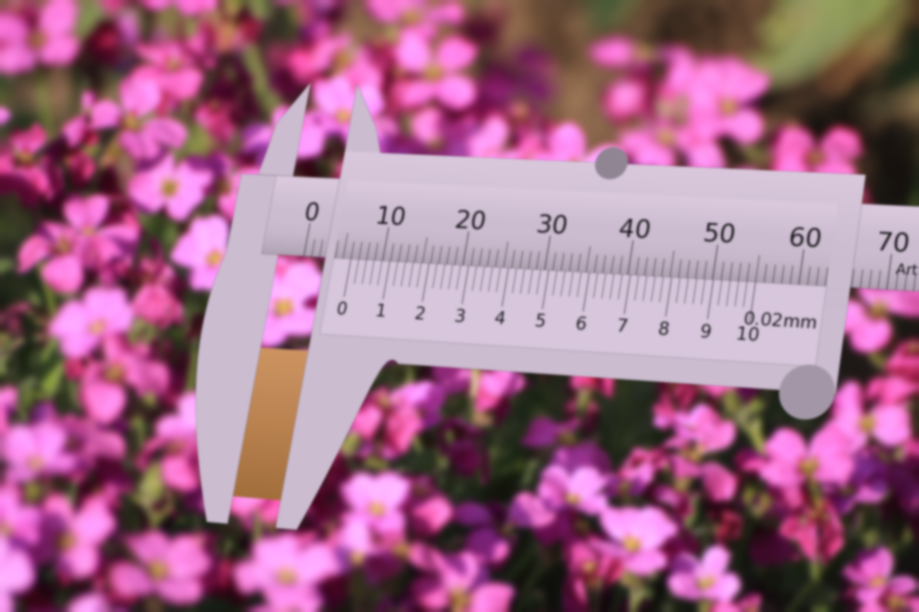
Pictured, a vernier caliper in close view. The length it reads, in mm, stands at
6.0 mm
